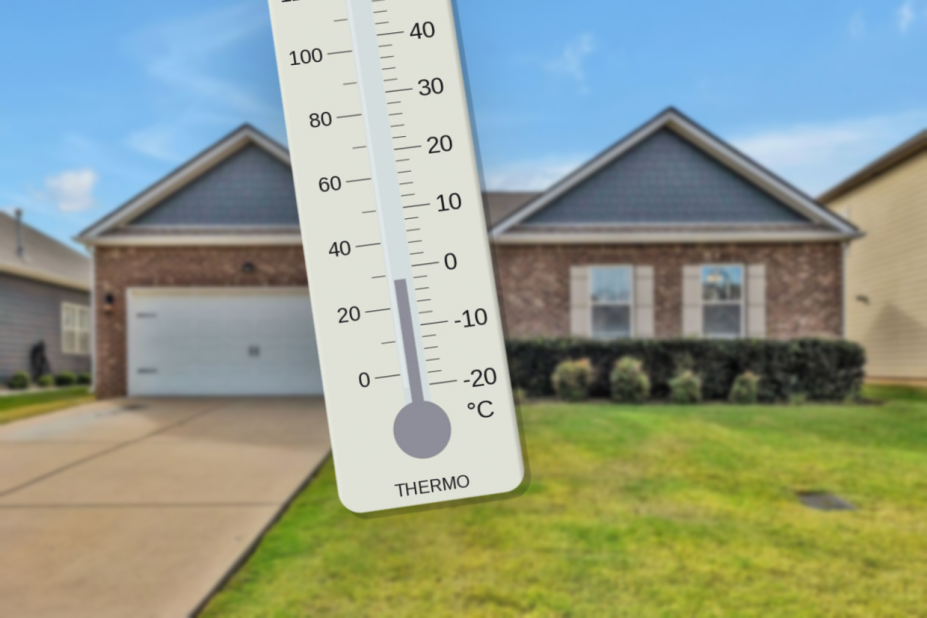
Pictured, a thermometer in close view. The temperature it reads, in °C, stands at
-2 °C
